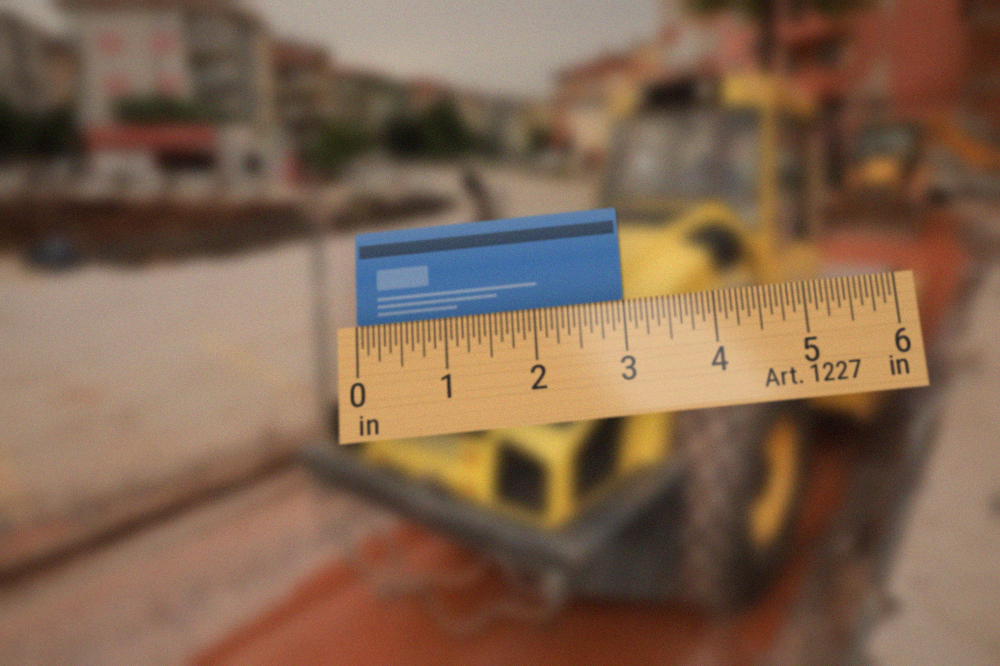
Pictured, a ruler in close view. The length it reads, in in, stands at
3 in
